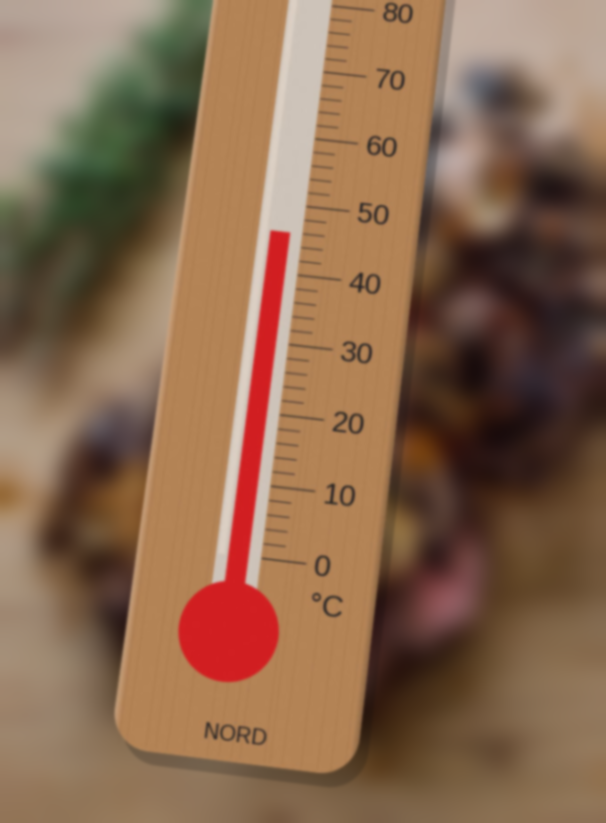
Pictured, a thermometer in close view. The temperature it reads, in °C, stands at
46 °C
